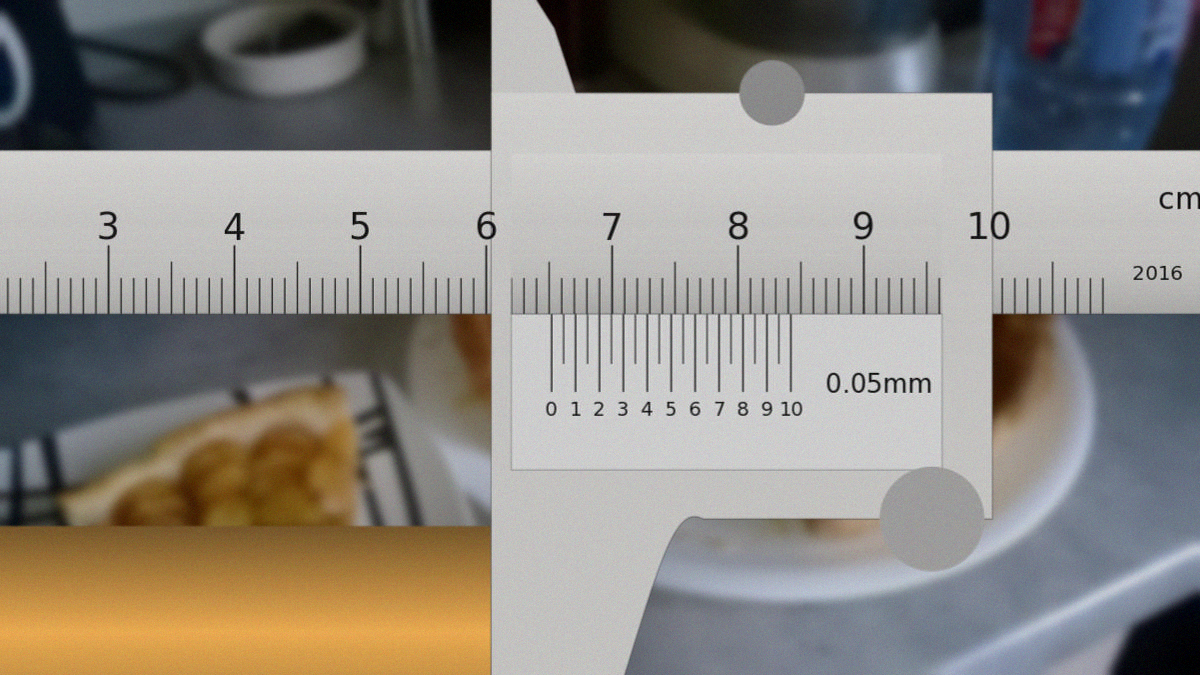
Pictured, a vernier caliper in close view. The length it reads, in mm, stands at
65.2 mm
